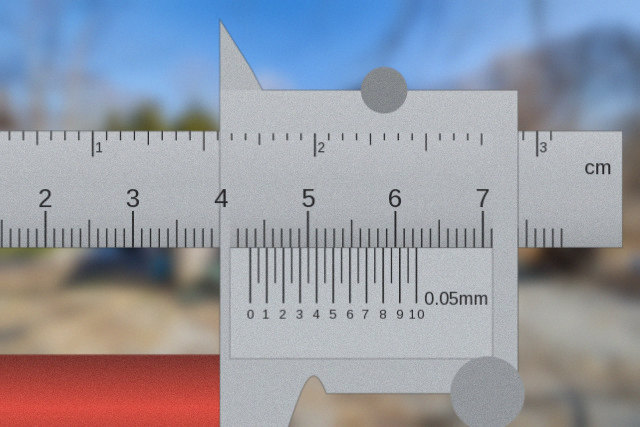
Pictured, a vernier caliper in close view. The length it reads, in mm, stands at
43.4 mm
